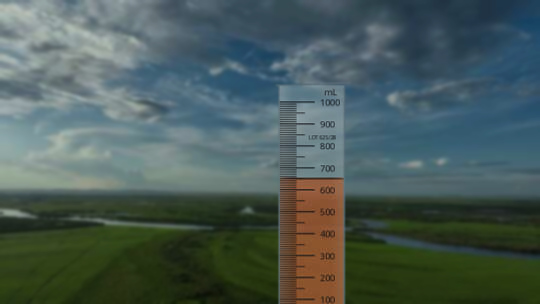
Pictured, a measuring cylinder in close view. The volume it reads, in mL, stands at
650 mL
